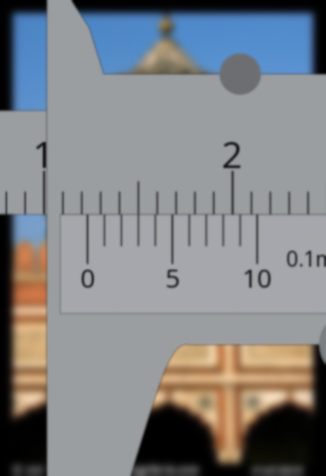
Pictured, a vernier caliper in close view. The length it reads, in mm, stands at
12.3 mm
